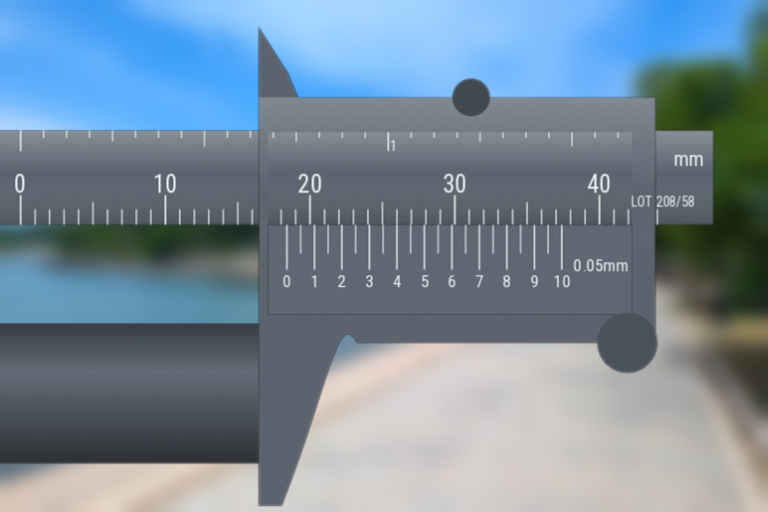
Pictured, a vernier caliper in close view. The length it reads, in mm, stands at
18.4 mm
